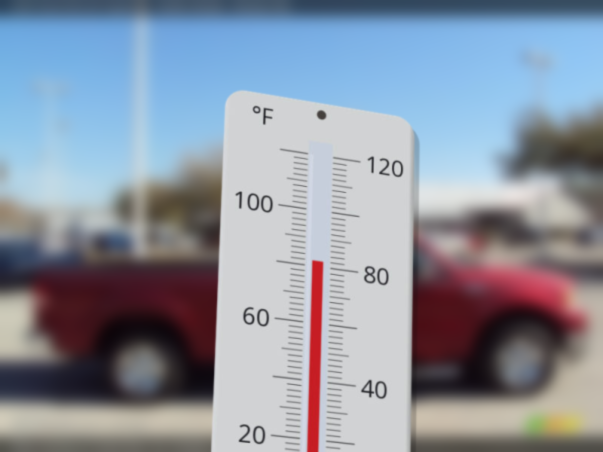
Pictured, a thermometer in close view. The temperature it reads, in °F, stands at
82 °F
